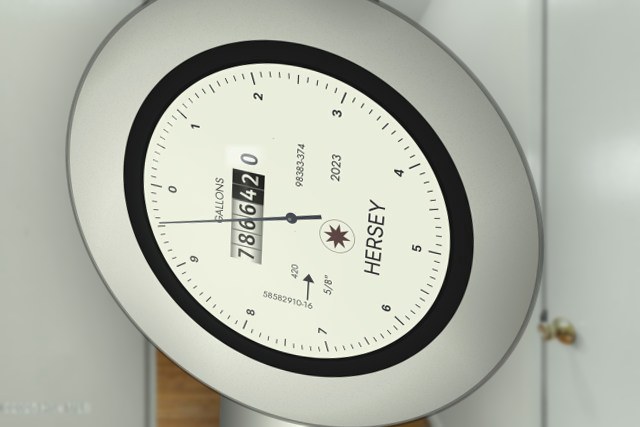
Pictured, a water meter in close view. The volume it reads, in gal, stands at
7866419.5 gal
